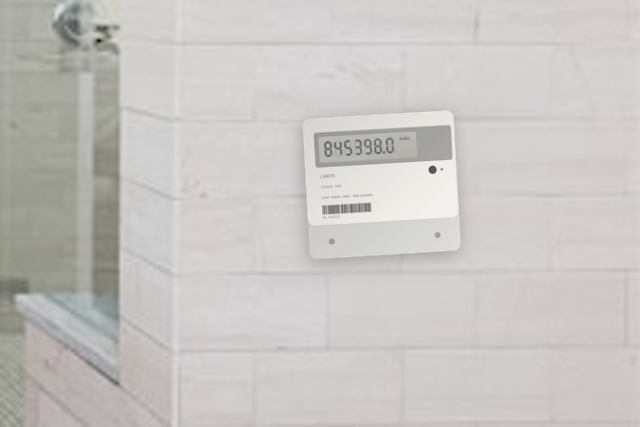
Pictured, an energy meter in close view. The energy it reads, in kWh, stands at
845398.0 kWh
